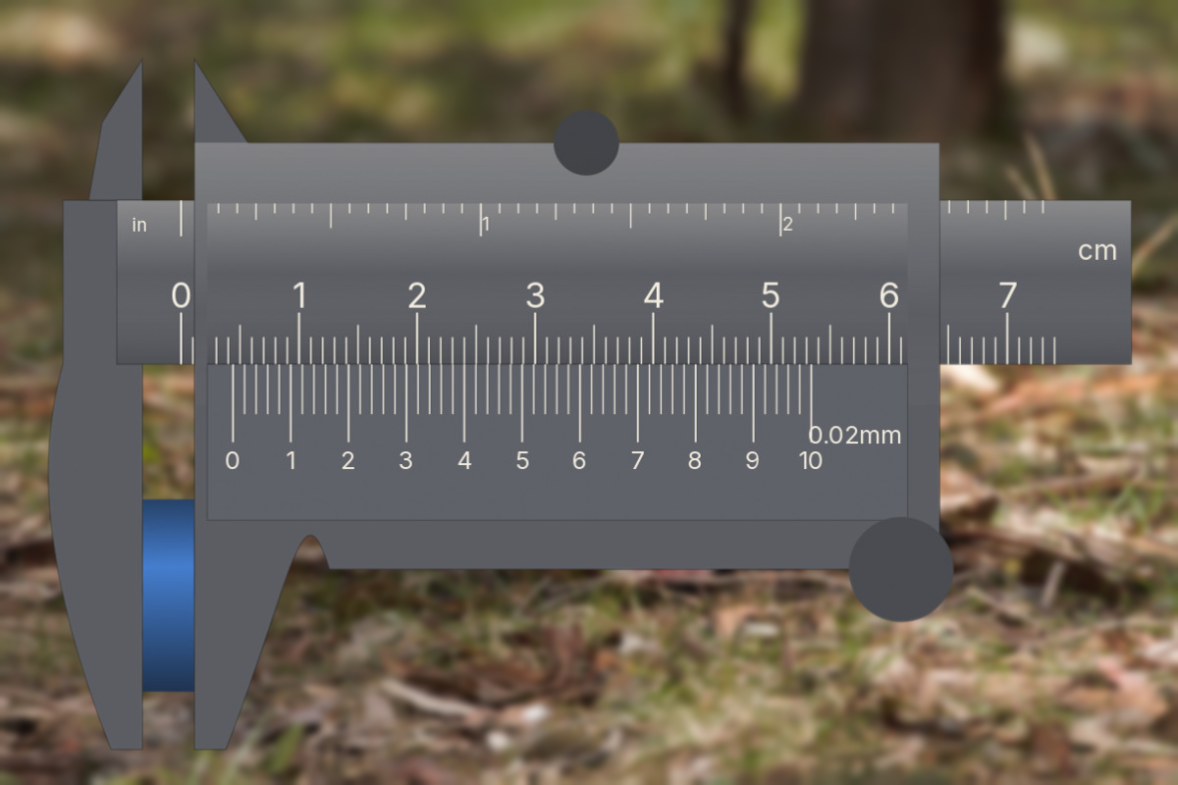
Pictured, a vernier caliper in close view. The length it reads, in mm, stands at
4.4 mm
